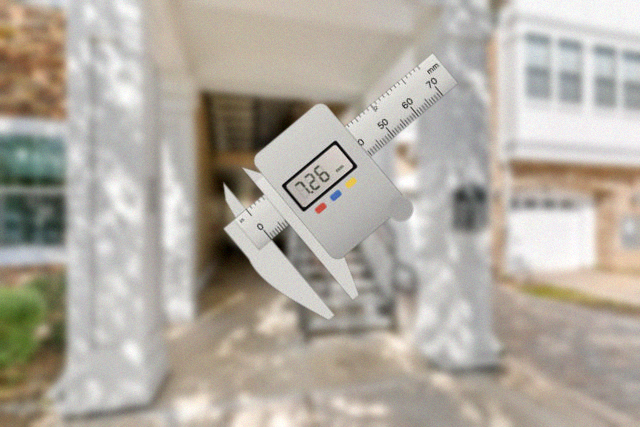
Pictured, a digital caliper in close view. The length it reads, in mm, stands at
7.26 mm
